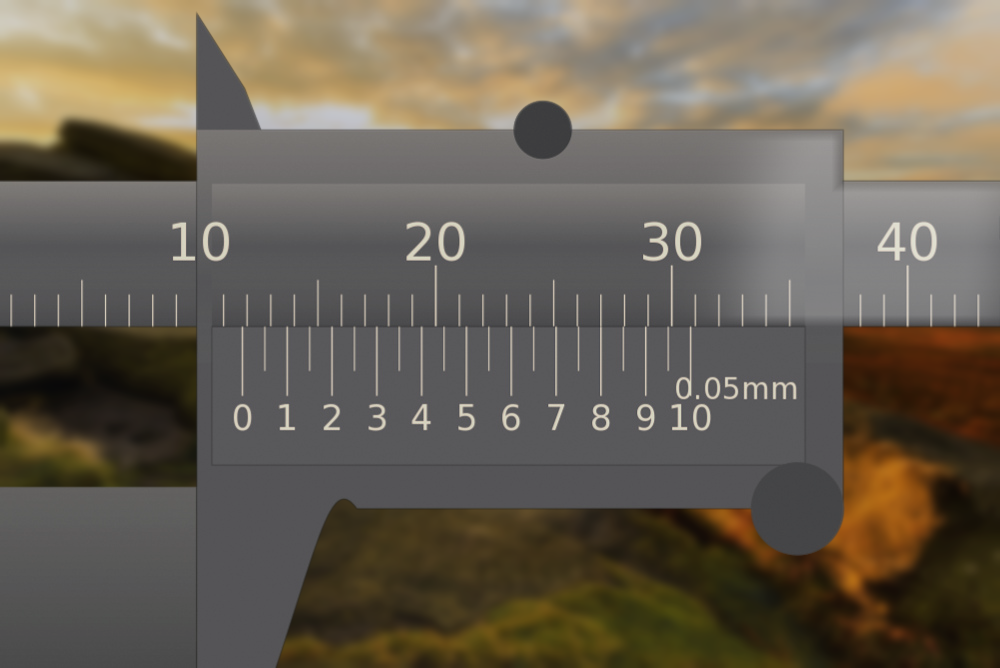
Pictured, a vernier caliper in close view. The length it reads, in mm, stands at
11.80 mm
